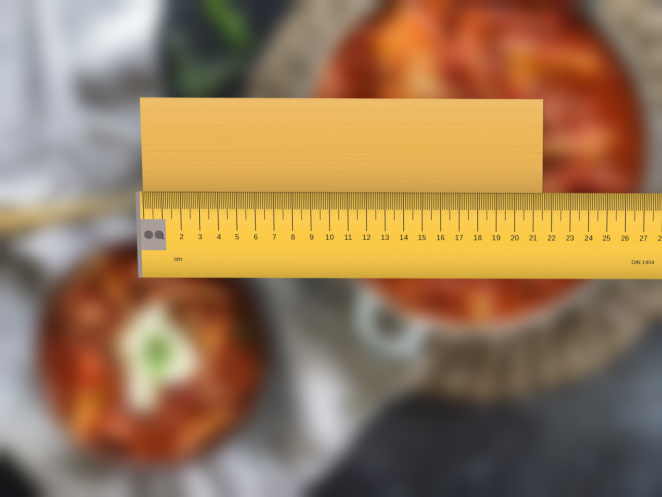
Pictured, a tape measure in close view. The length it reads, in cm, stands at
21.5 cm
